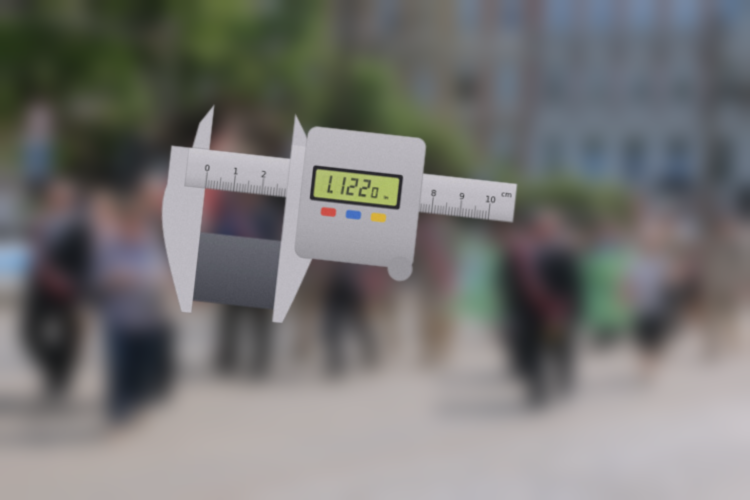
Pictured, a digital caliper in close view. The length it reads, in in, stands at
1.1220 in
